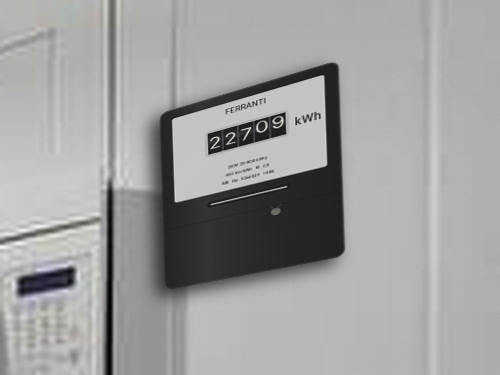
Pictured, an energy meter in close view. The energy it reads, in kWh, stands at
22709 kWh
